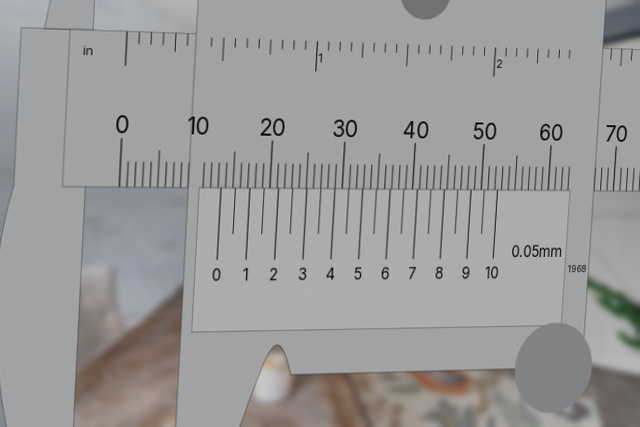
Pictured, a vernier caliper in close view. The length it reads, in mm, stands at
13.4 mm
